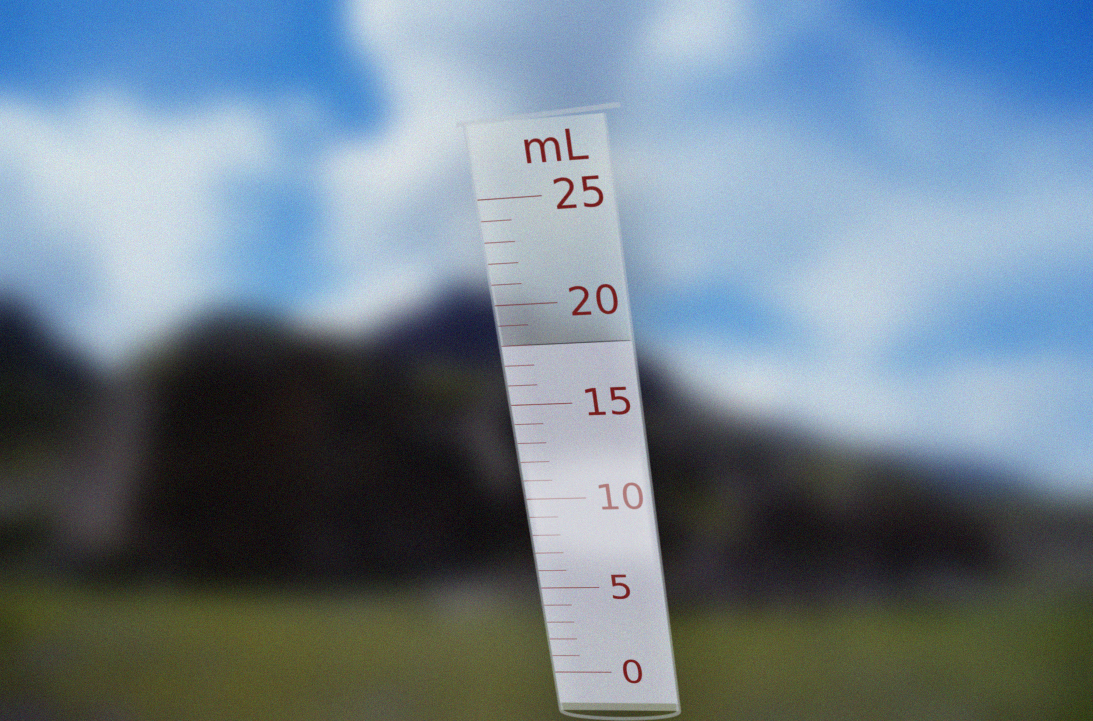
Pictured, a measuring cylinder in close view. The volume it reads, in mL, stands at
18 mL
